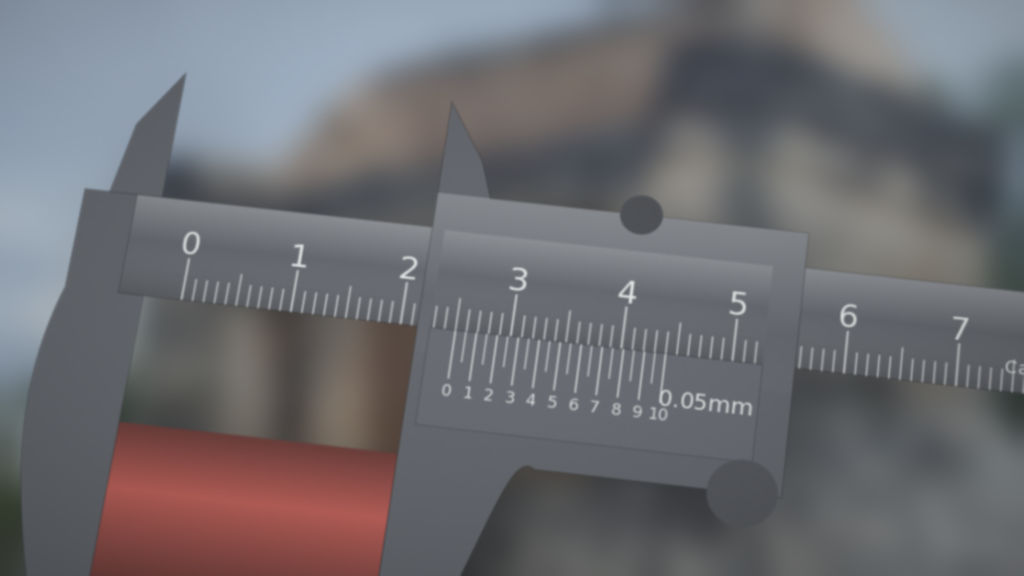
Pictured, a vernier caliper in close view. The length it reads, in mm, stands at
25.0 mm
